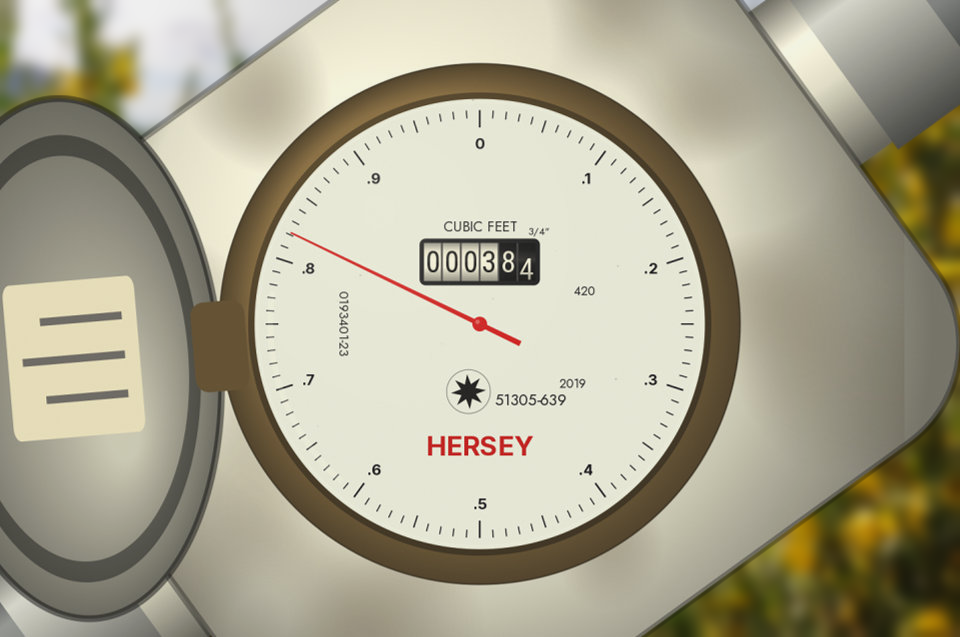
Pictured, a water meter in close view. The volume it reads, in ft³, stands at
383.82 ft³
